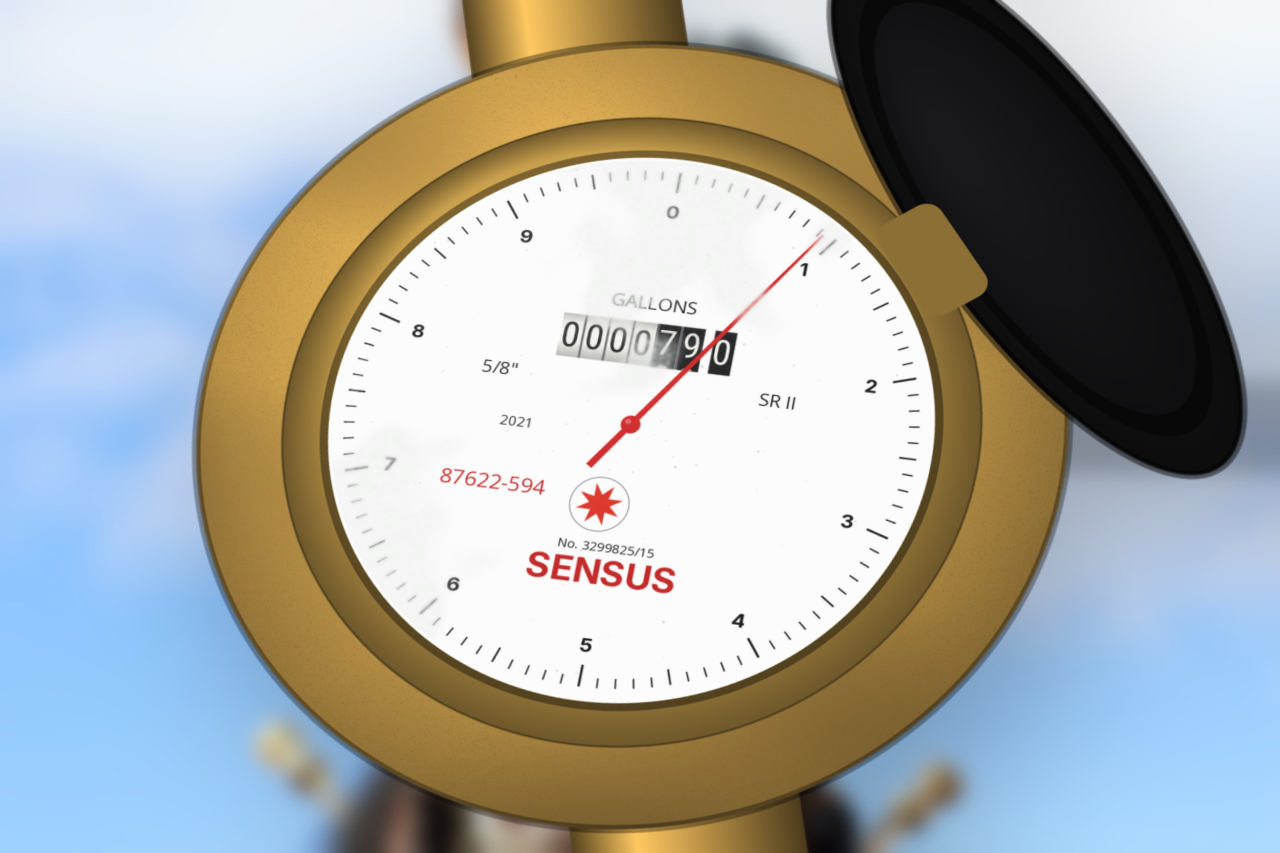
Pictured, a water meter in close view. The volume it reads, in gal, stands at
790.9 gal
